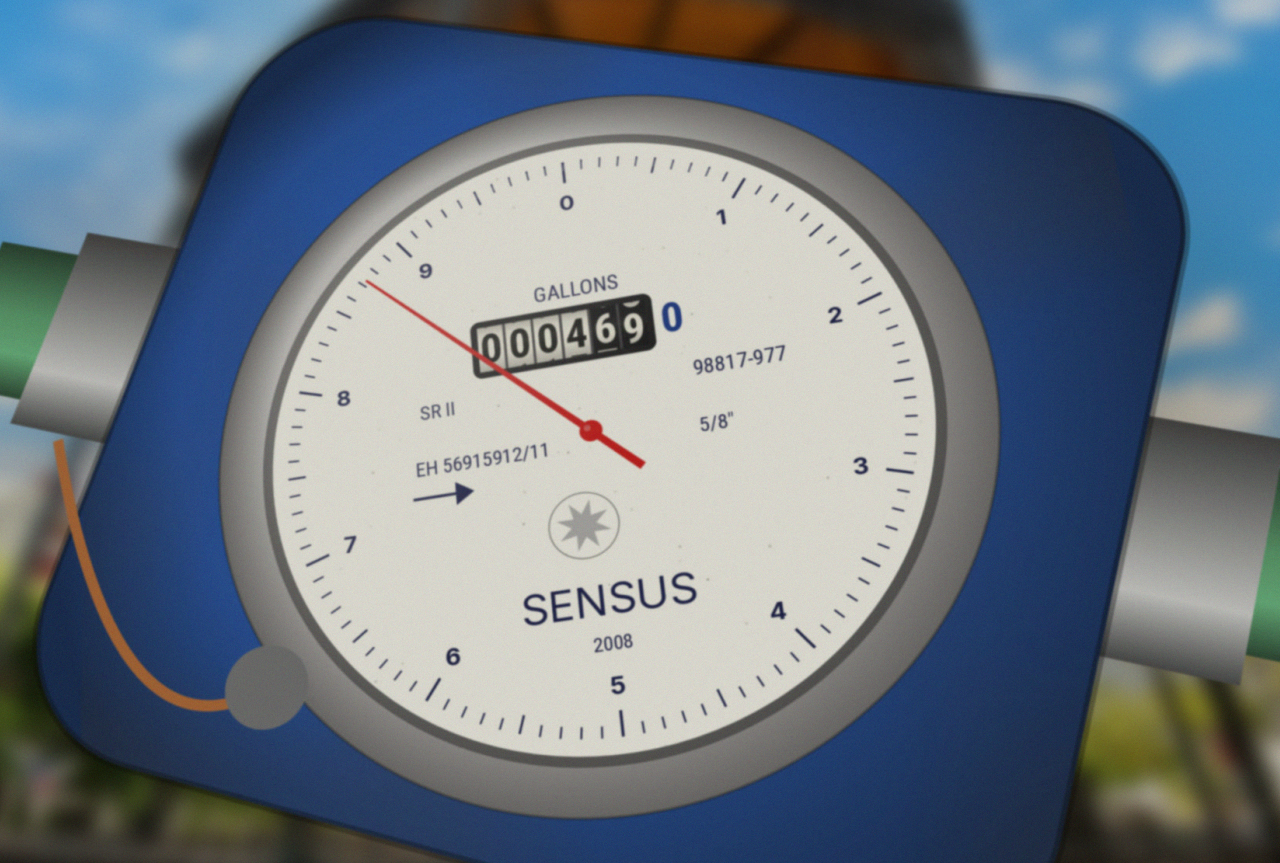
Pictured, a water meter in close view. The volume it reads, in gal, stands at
4688.7 gal
